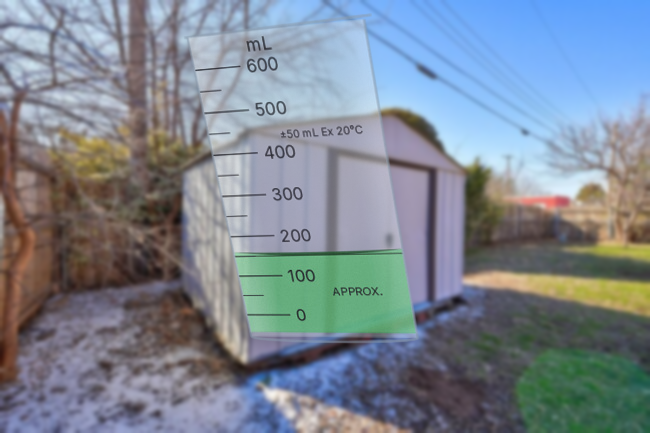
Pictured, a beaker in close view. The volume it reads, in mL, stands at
150 mL
